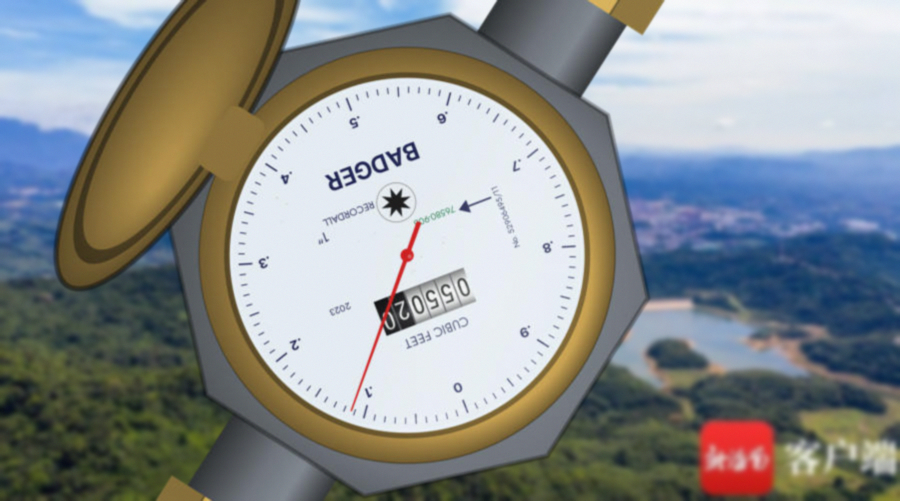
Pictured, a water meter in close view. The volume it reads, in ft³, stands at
55020.11 ft³
